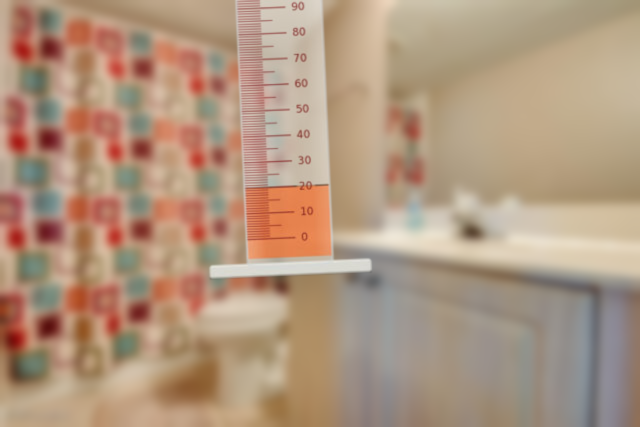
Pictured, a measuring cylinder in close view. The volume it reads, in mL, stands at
20 mL
